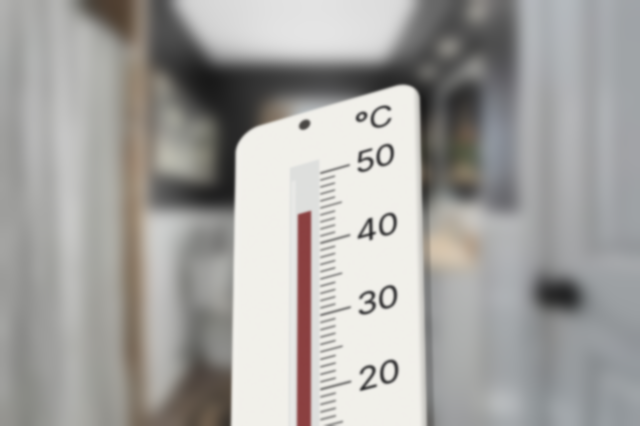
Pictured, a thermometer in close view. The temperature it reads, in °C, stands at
45 °C
